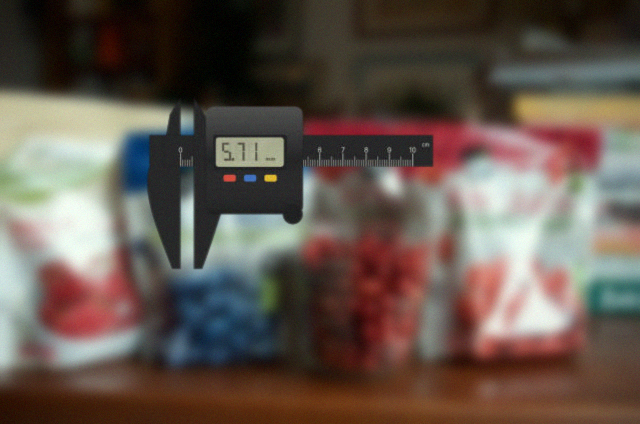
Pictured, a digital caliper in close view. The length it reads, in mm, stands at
5.71 mm
